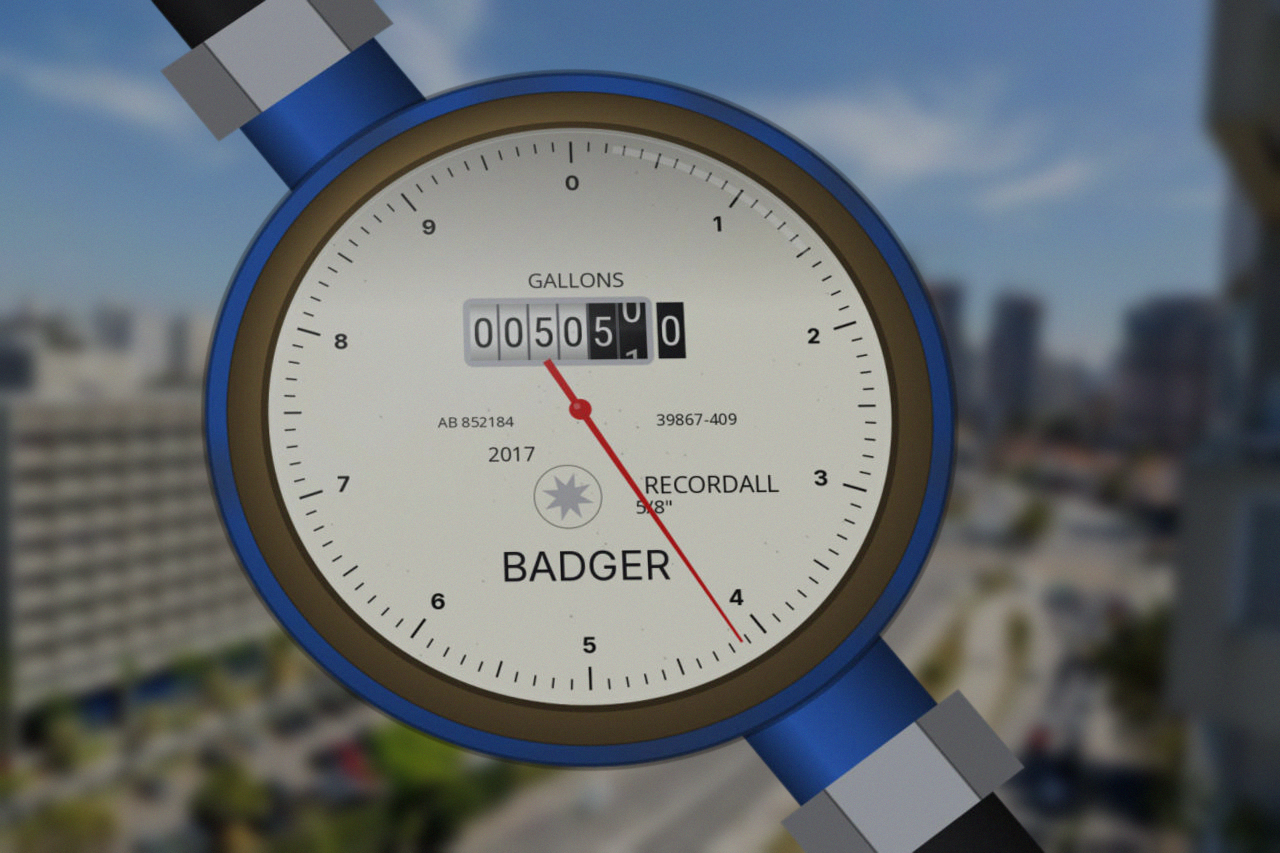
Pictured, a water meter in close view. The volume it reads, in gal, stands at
50504.1 gal
